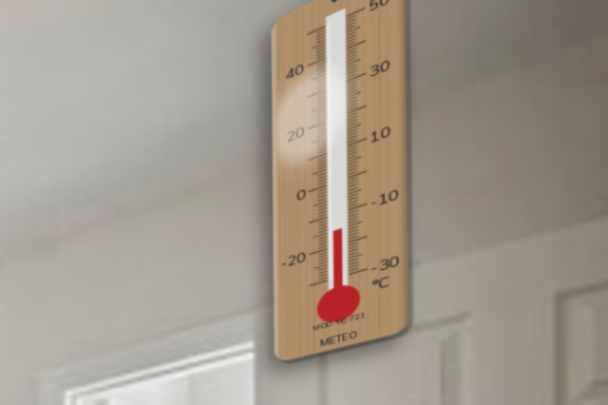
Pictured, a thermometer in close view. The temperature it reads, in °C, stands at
-15 °C
